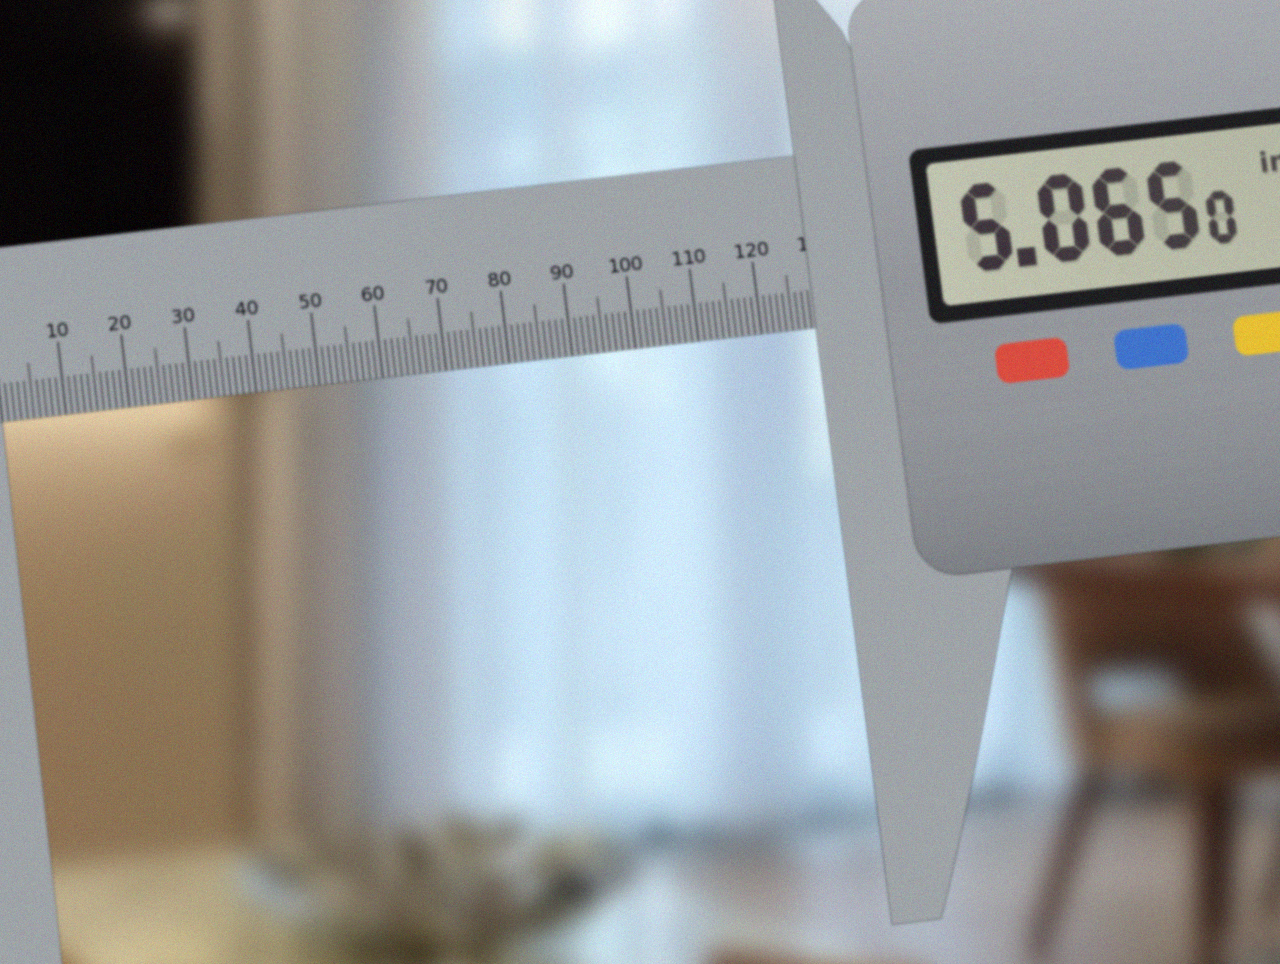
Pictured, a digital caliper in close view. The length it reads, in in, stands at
5.0650 in
